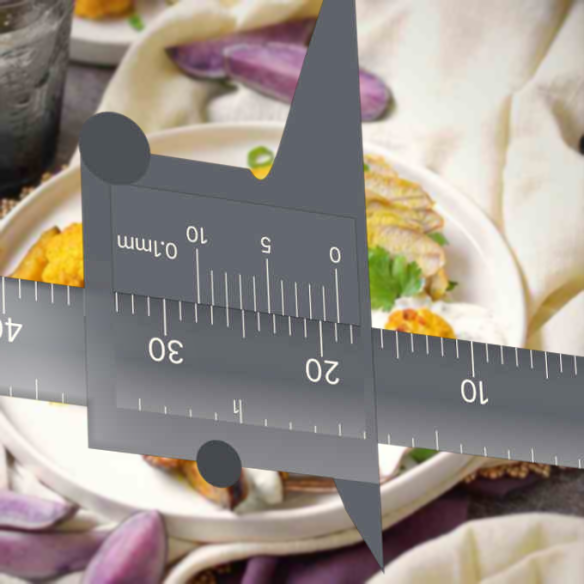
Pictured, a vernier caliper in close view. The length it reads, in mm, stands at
18.8 mm
